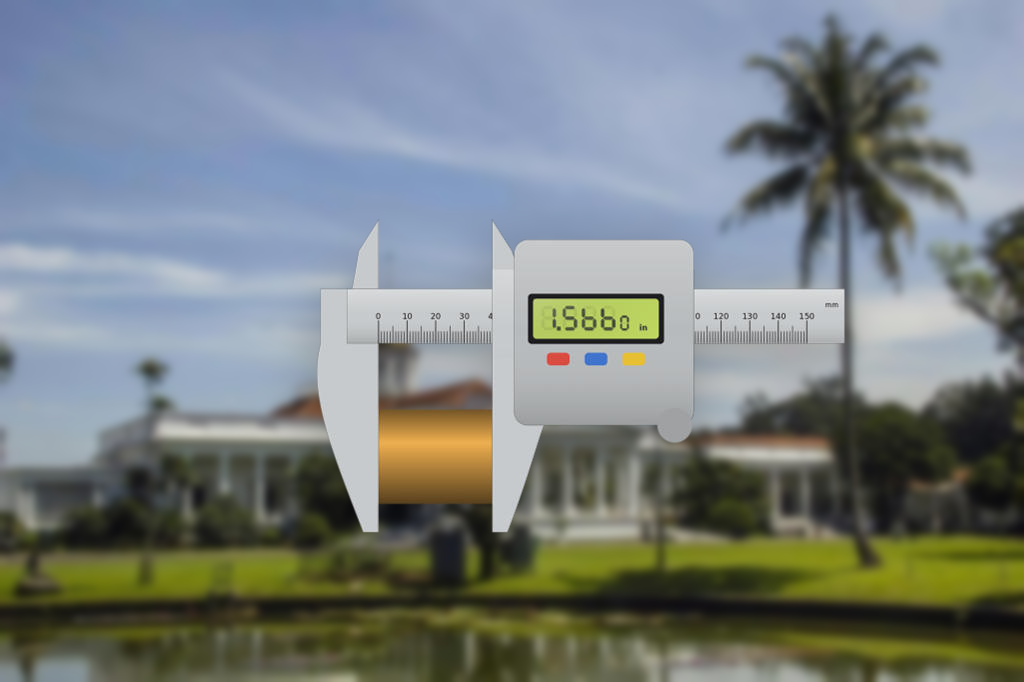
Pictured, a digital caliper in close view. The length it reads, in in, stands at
1.5660 in
